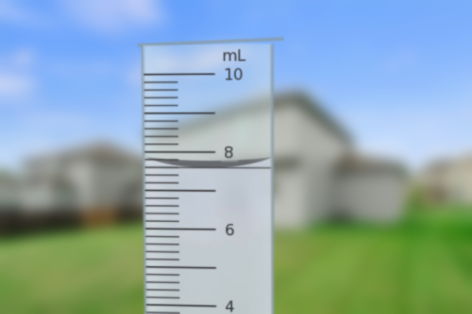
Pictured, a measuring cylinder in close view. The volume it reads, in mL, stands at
7.6 mL
